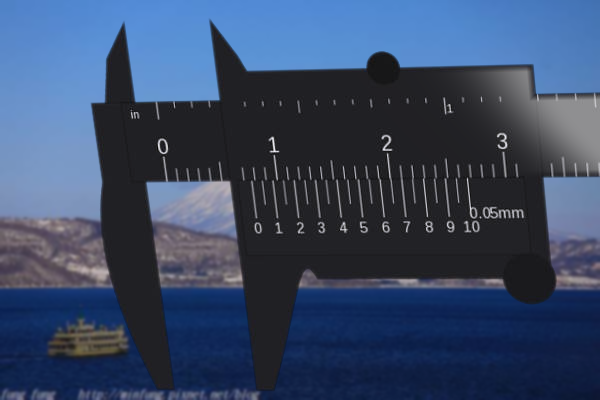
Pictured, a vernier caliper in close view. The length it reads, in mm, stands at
7.7 mm
